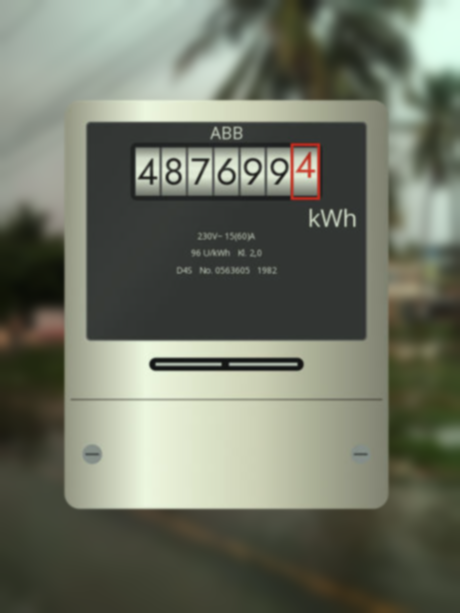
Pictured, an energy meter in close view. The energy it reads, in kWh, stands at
487699.4 kWh
